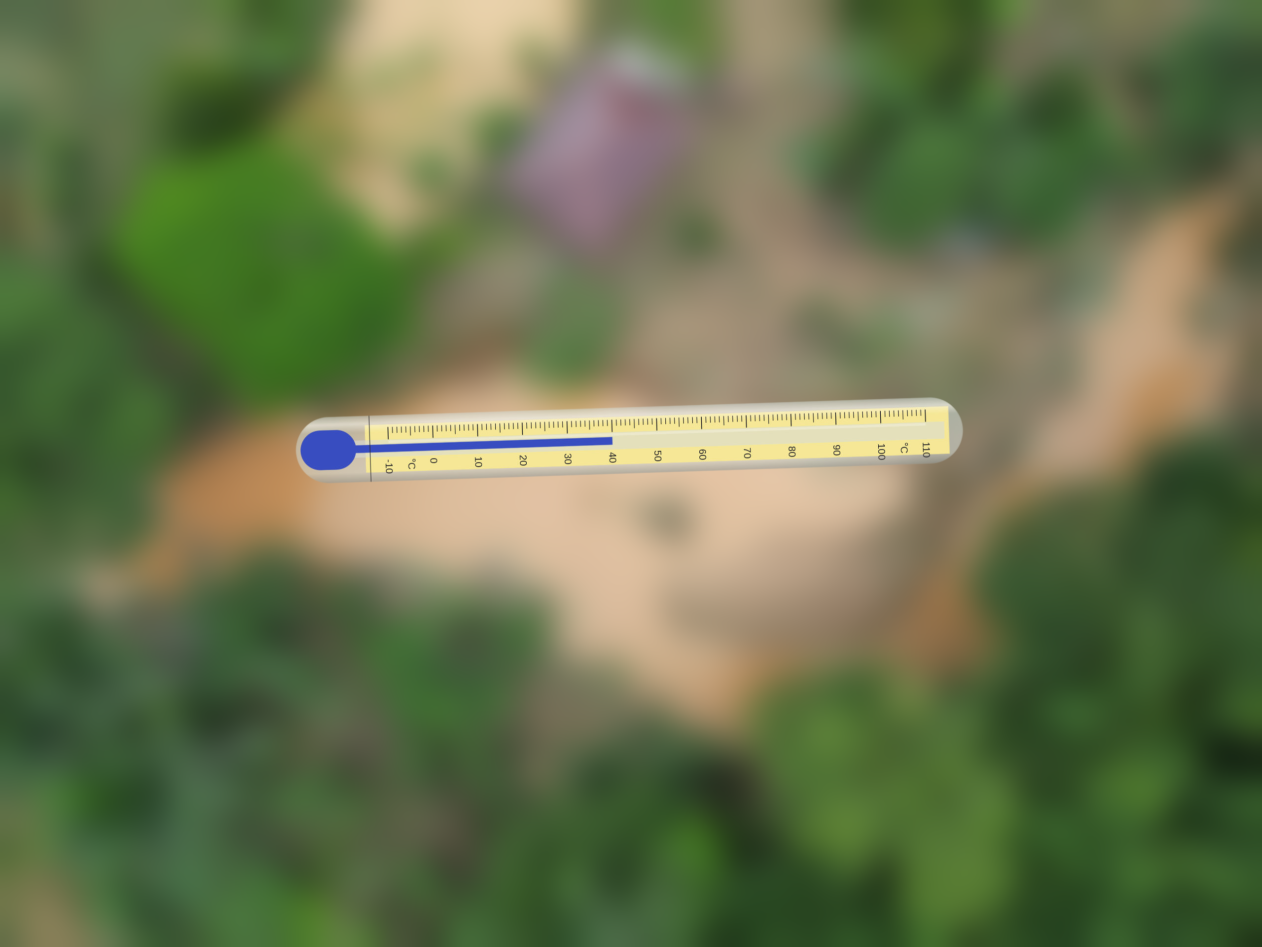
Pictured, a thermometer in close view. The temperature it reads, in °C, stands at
40 °C
